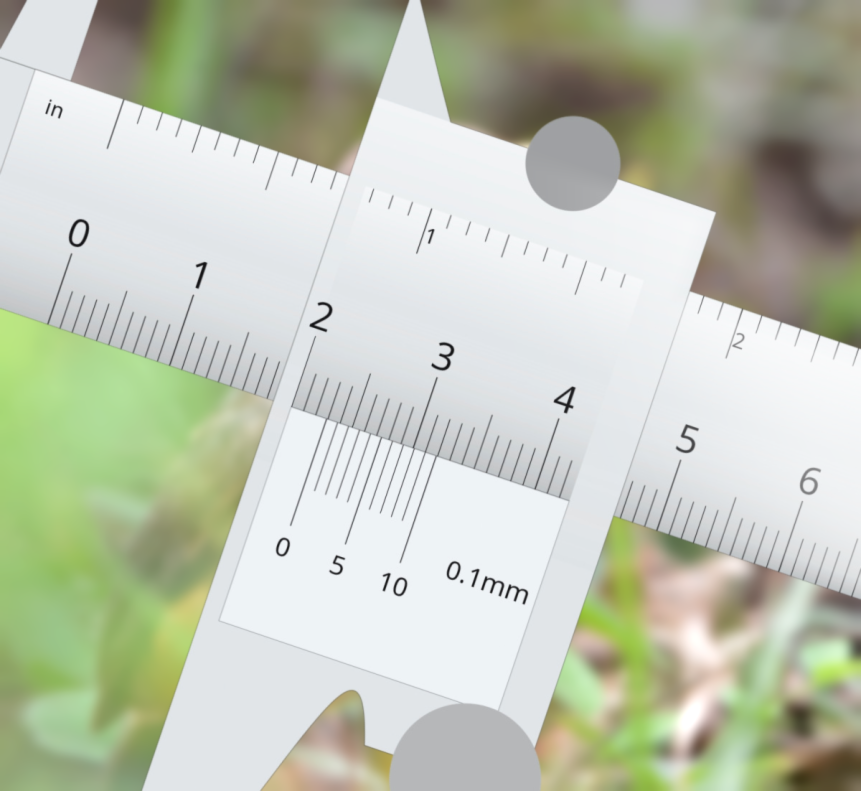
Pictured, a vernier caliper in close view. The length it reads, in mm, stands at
22.9 mm
